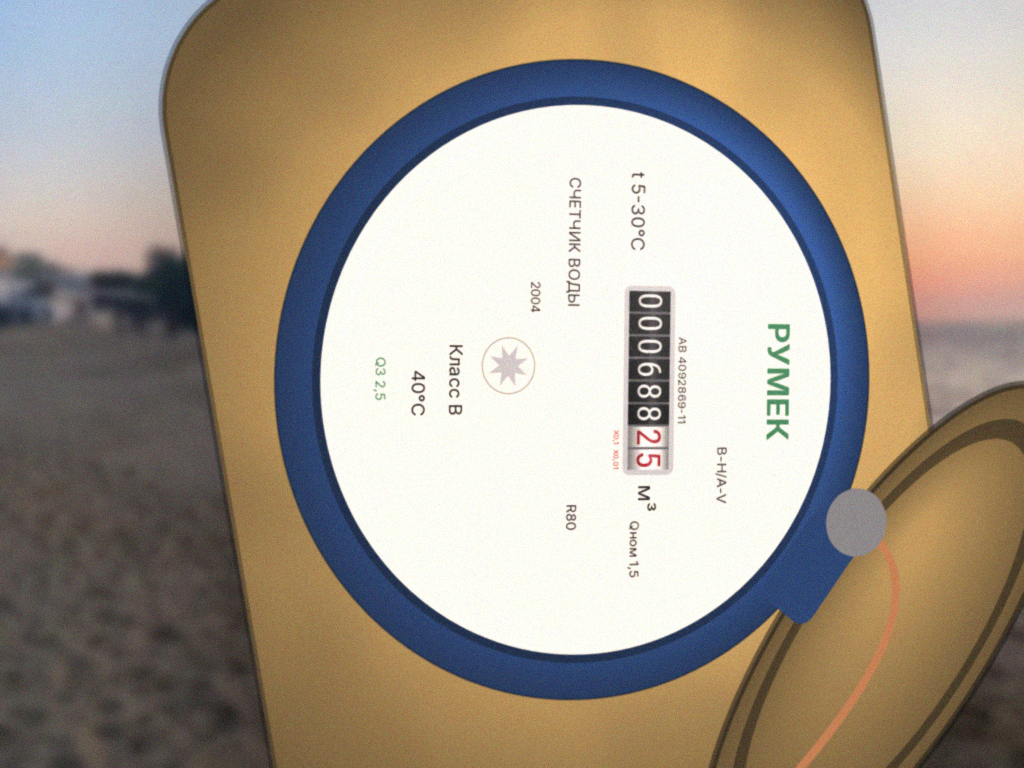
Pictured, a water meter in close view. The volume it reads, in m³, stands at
688.25 m³
